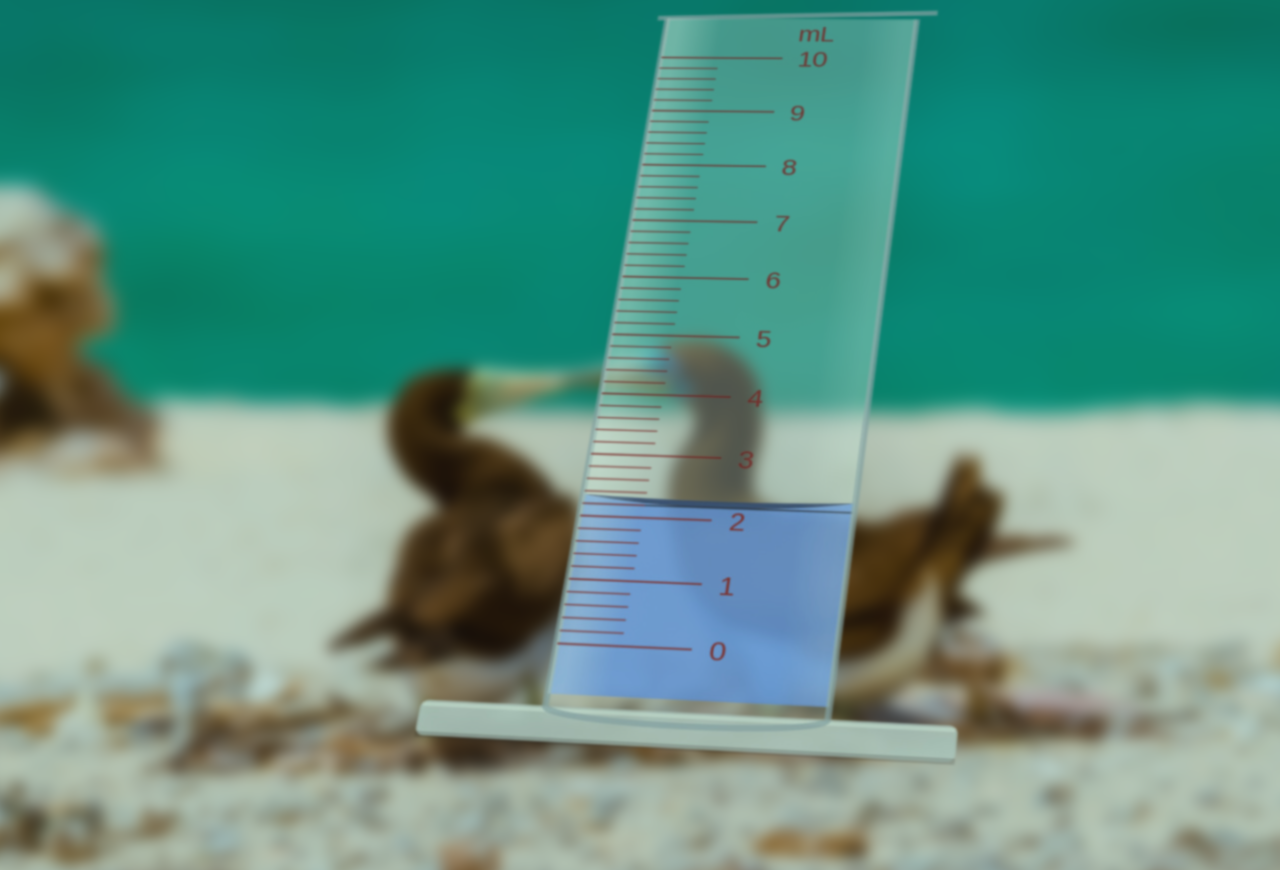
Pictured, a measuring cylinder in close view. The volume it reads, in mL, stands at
2.2 mL
